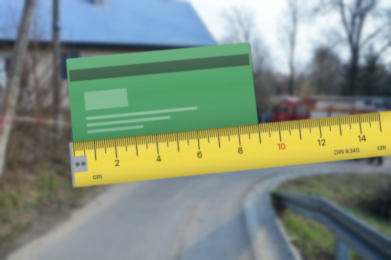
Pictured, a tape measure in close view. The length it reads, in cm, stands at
9 cm
